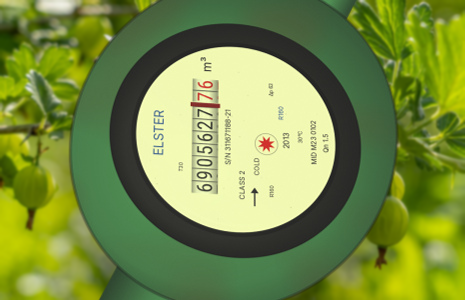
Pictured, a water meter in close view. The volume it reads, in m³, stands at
6905627.76 m³
